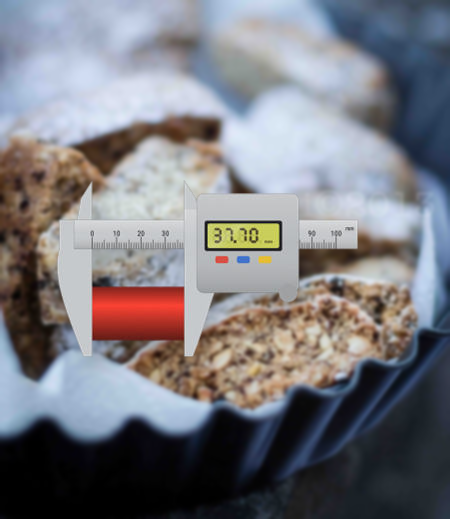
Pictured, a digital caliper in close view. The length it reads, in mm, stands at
37.70 mm
